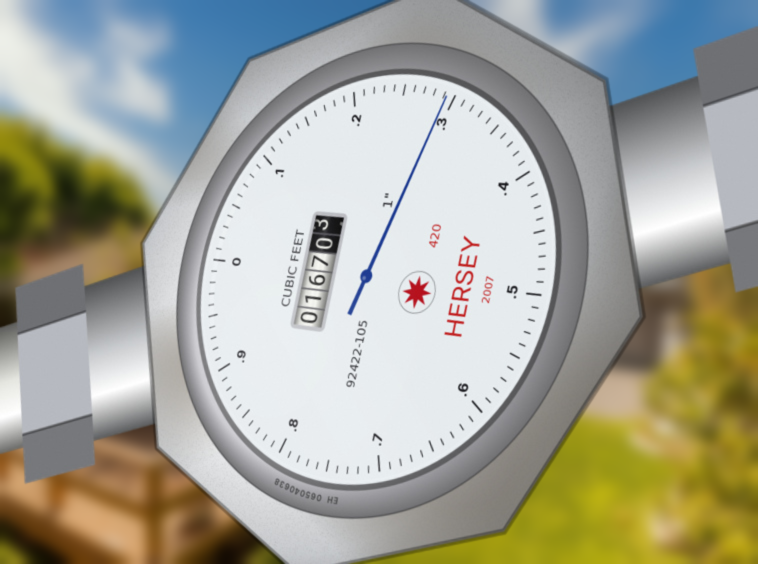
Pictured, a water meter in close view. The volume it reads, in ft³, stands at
16703.29 ft³
